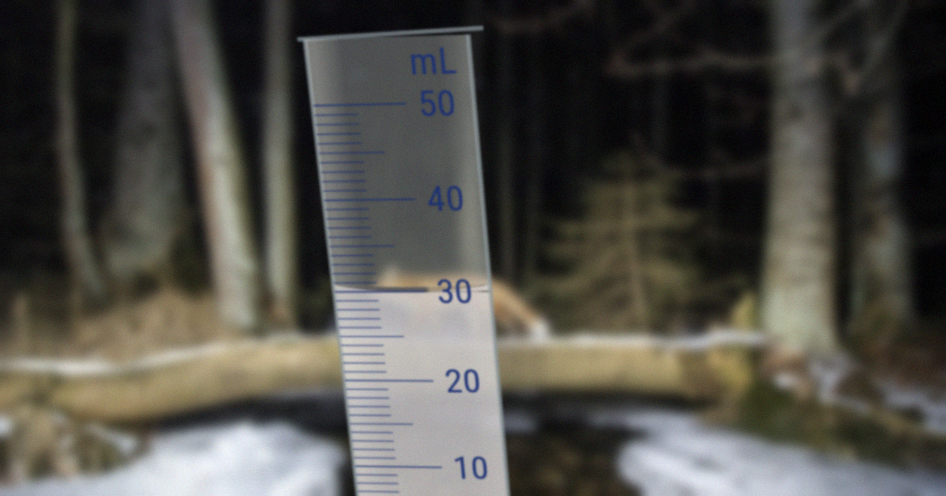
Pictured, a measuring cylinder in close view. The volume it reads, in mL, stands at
30 mL
